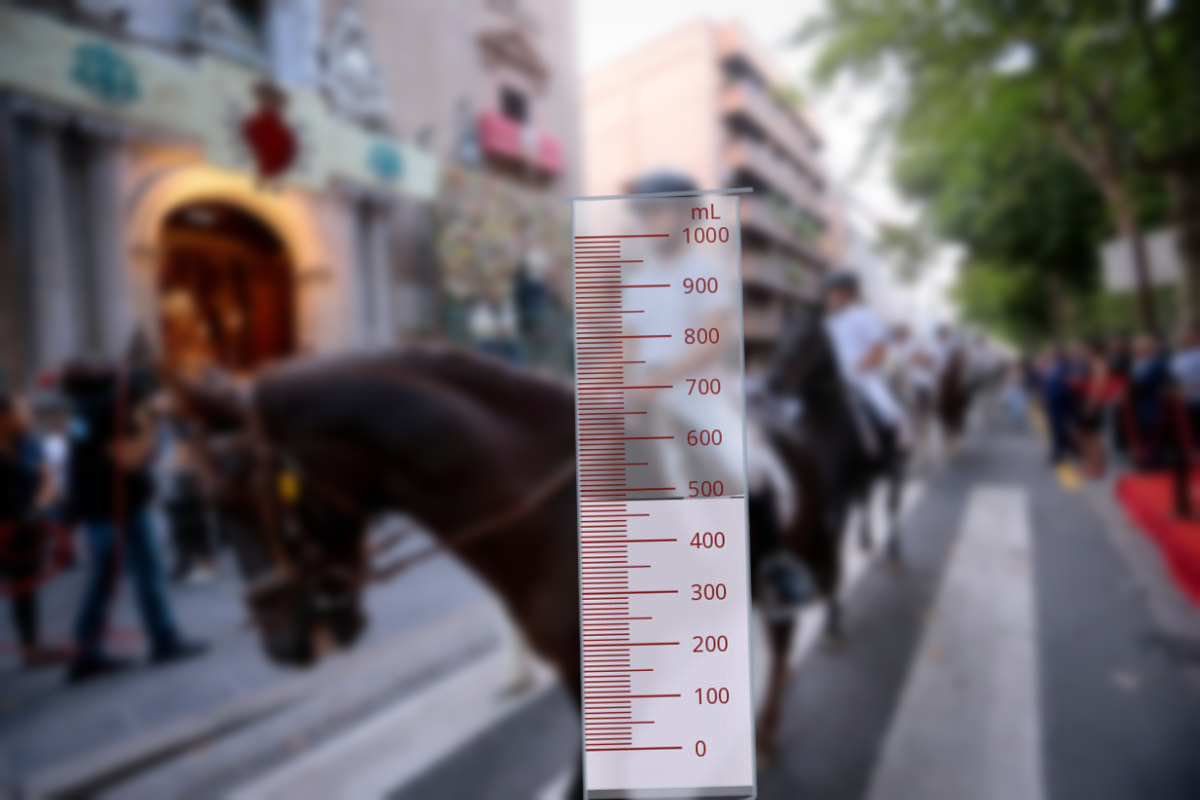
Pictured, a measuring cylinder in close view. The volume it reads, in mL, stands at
480 mL
